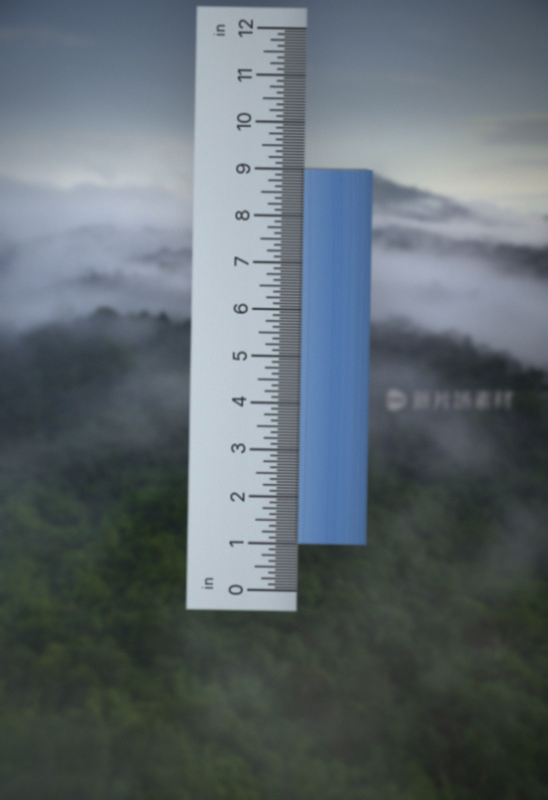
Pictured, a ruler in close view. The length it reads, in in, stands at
8 in
